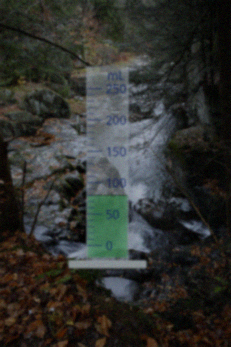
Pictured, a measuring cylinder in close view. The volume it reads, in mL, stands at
80 mL
